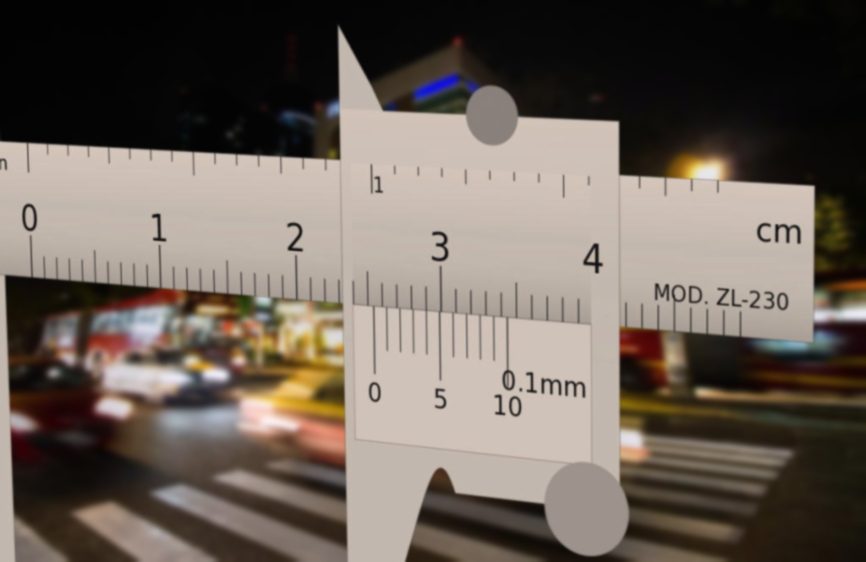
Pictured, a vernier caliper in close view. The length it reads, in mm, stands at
25.4 mm
